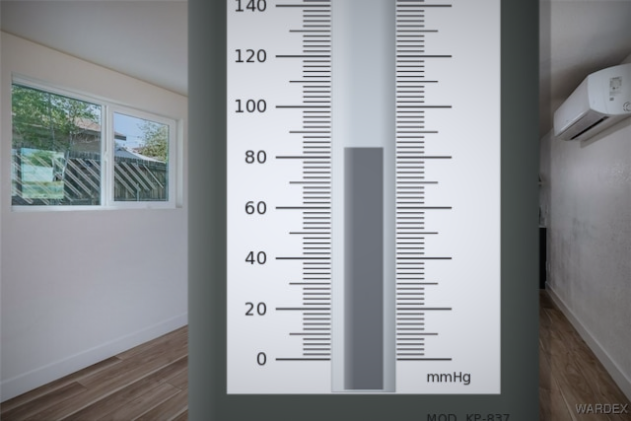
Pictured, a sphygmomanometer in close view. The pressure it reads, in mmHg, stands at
84 mmHg
